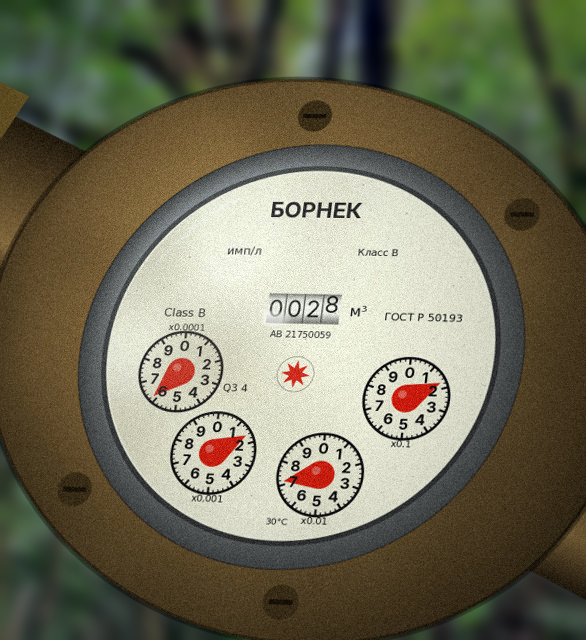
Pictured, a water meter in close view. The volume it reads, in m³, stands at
28.1716 m³
